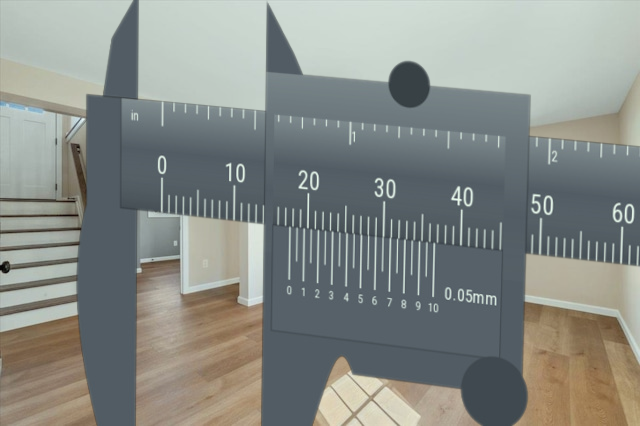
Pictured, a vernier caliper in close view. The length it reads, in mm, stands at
17.6 mm
